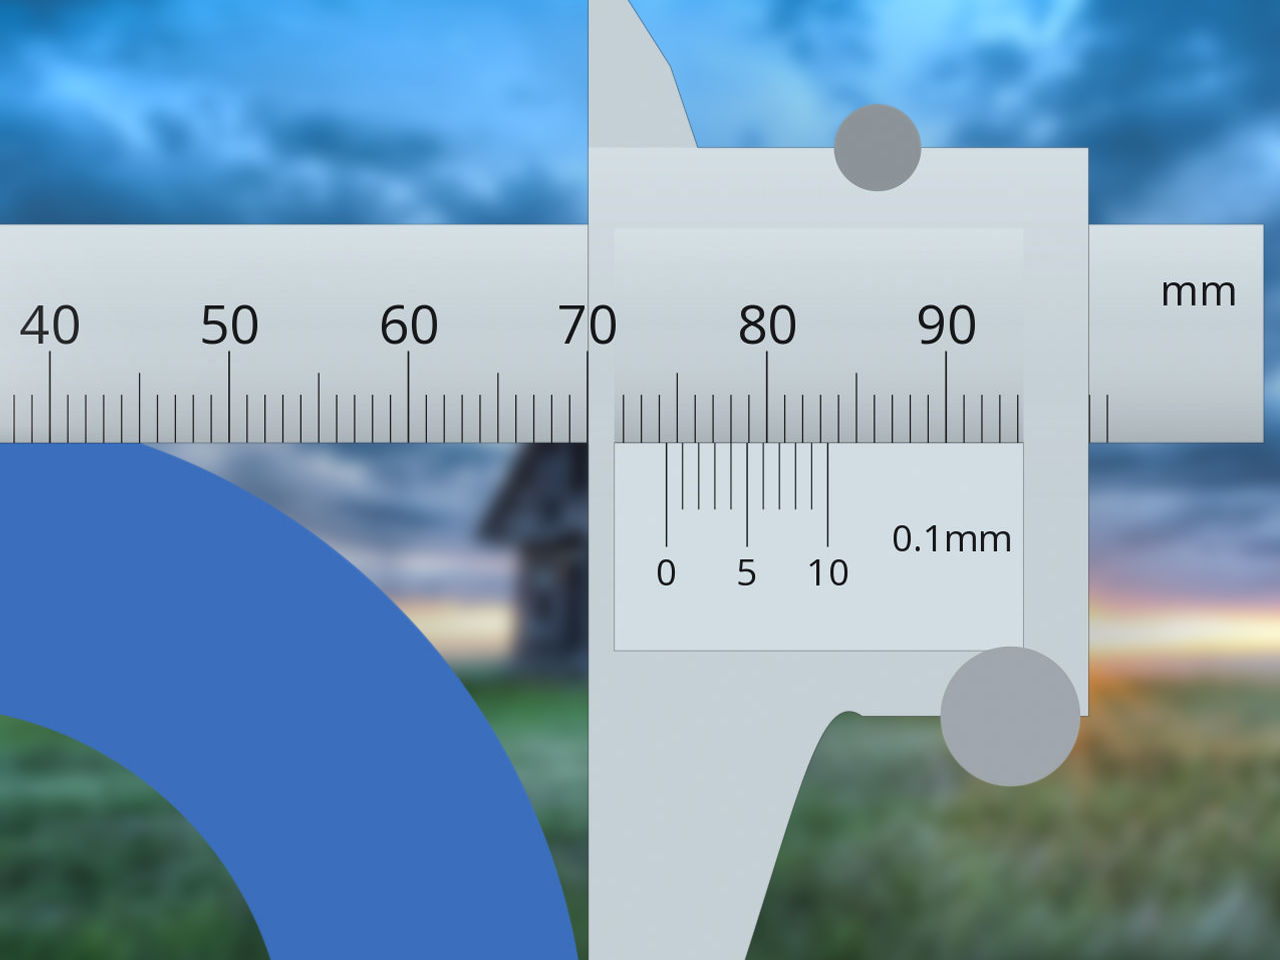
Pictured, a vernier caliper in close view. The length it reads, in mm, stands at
74.4 mm
